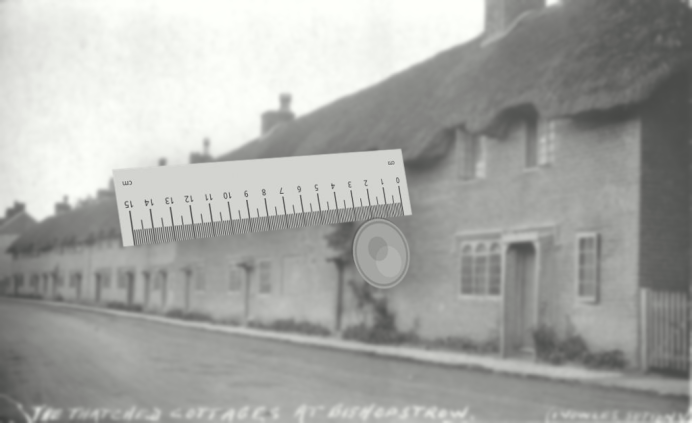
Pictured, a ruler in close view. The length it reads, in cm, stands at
3.5 cm
